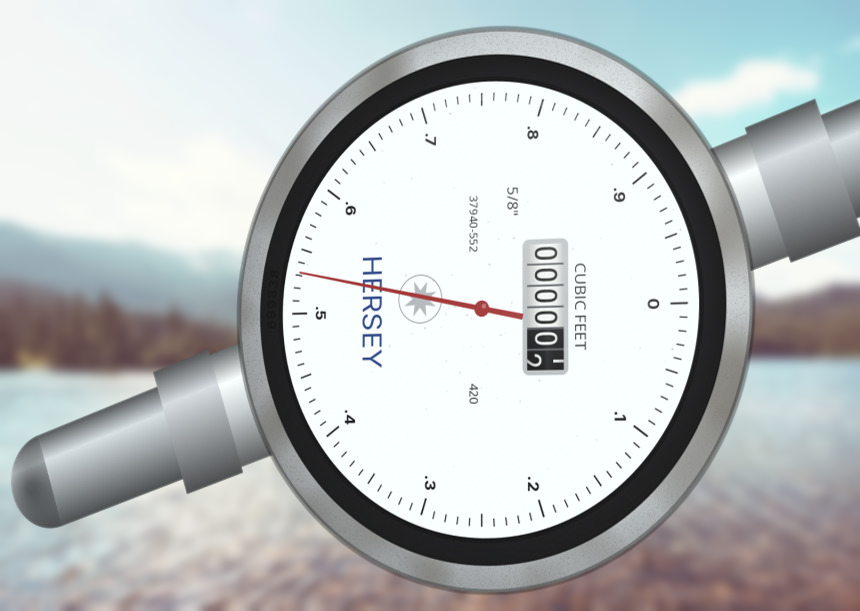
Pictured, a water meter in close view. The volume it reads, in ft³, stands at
1.53 ft³
